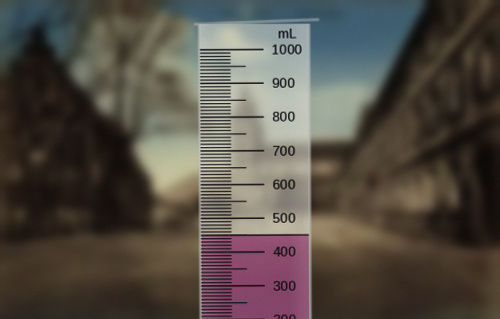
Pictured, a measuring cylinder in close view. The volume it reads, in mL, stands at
450 mL
